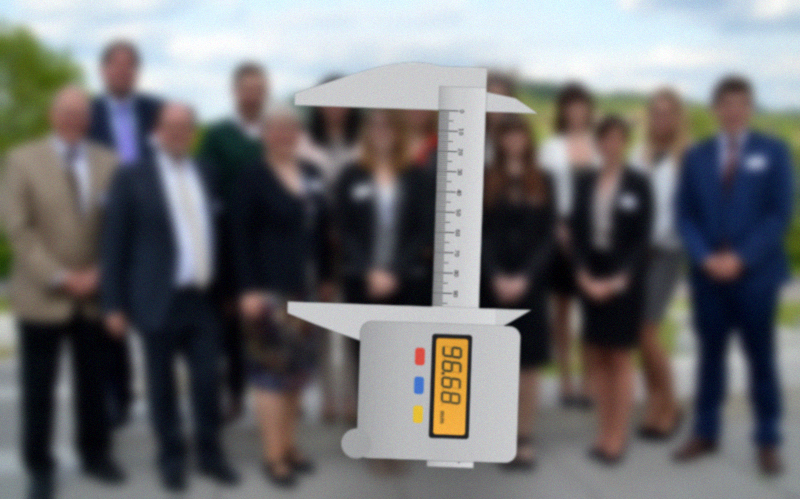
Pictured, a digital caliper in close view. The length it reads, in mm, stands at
96.68 mm
